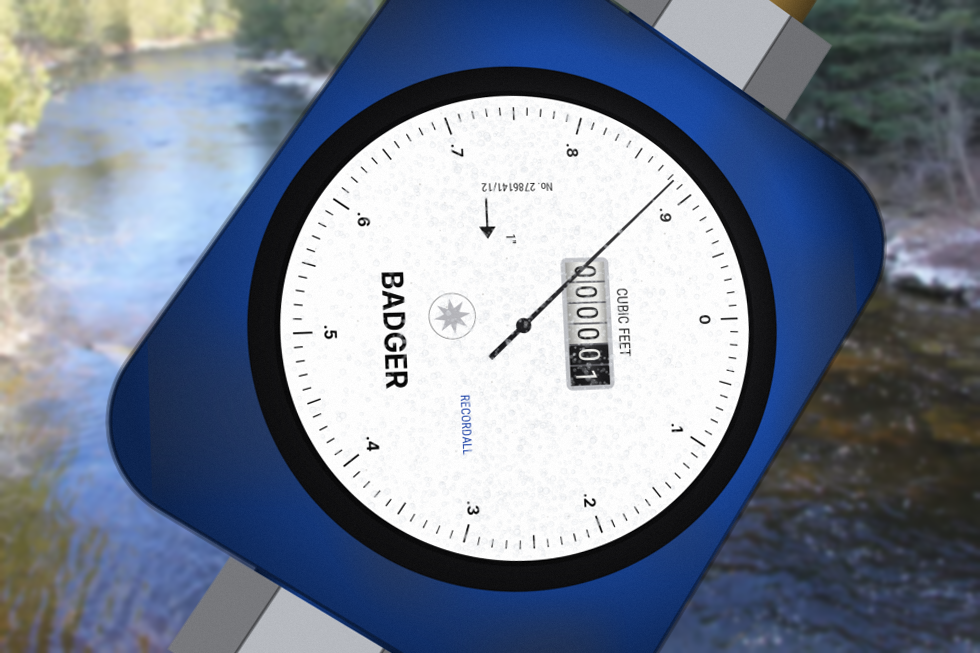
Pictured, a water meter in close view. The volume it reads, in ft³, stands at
0.88 ft³
